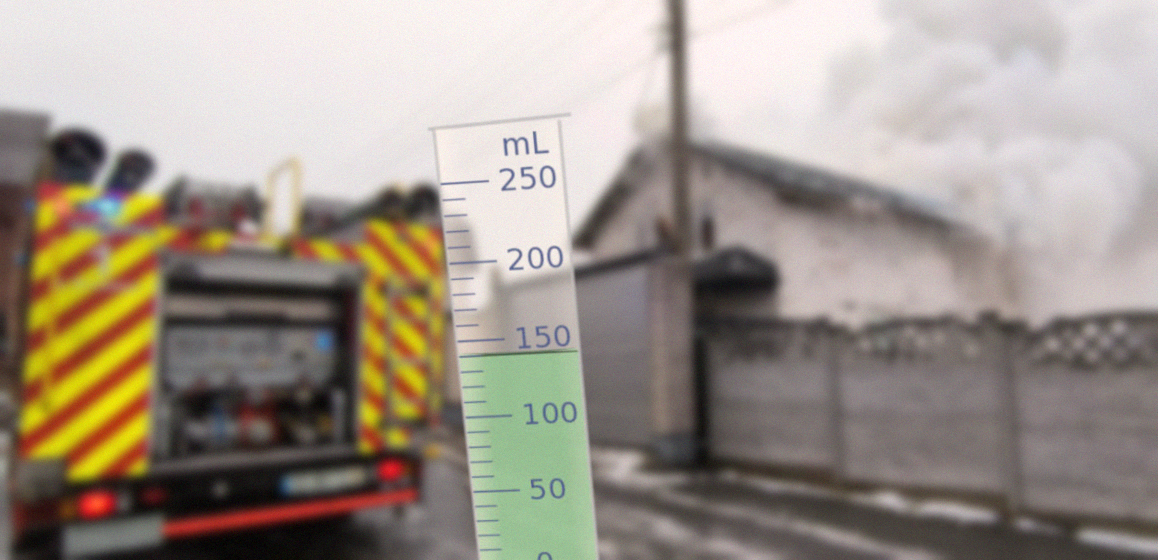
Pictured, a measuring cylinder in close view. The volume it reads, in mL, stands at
140 mL
